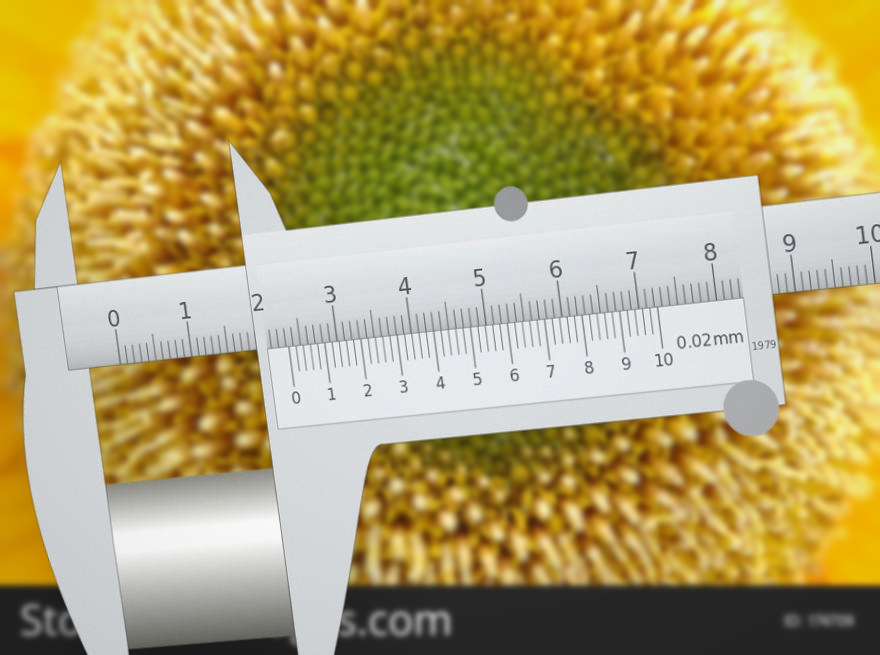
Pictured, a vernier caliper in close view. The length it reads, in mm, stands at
23.4 mm
